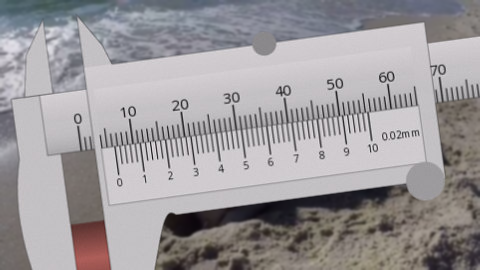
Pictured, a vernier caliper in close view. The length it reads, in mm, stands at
6.5 mm
